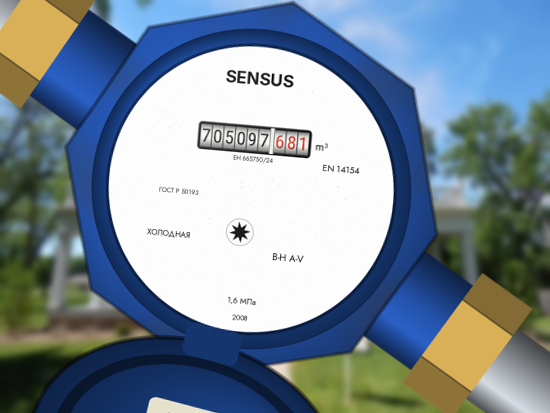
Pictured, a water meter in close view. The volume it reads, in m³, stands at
705097.681 m³
